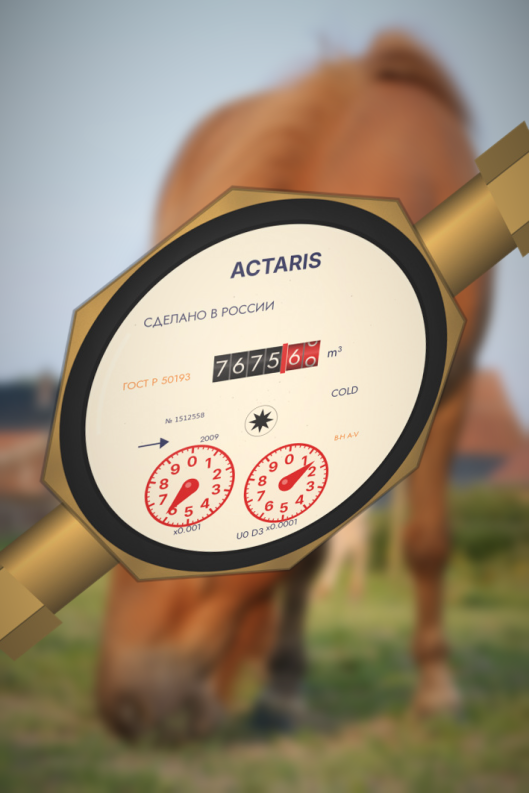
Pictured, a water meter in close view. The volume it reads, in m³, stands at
7675.6861 m³
